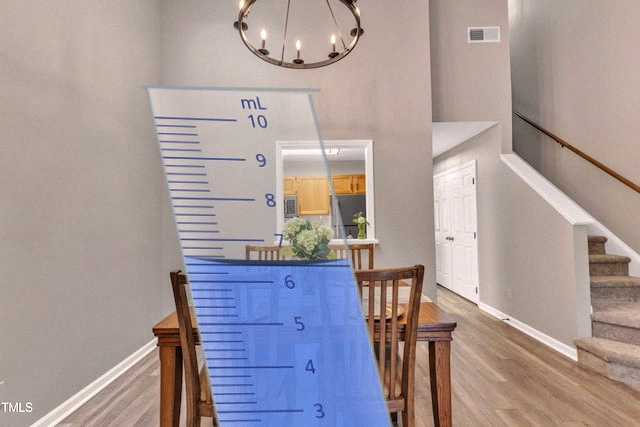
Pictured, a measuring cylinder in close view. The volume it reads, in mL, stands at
6.4 mL
